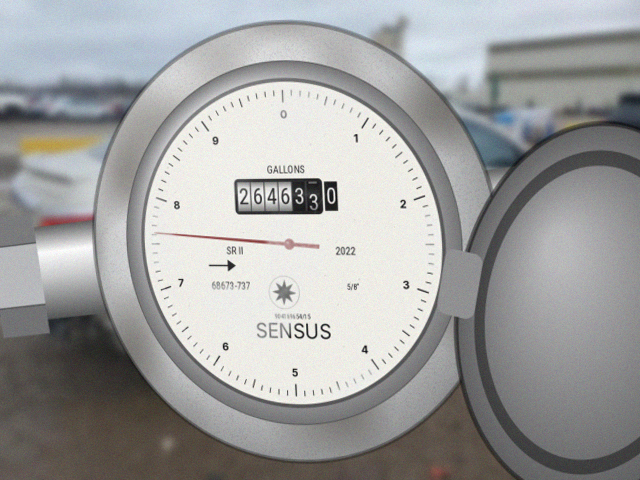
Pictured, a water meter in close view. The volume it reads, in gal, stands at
2646327.6 gal
